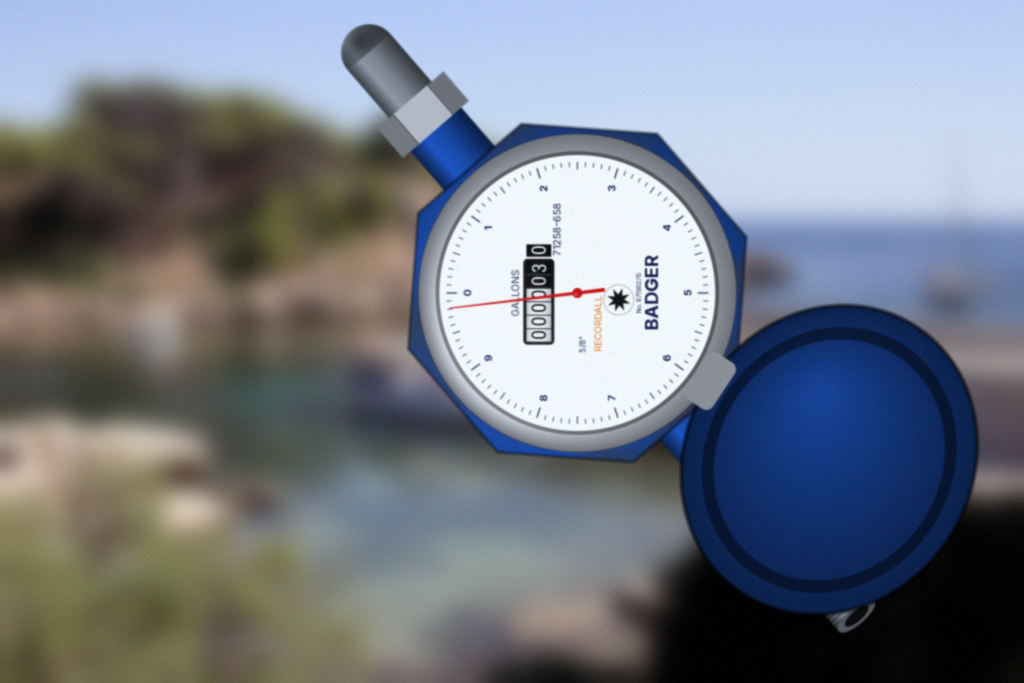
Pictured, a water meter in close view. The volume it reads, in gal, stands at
29.8 gal
